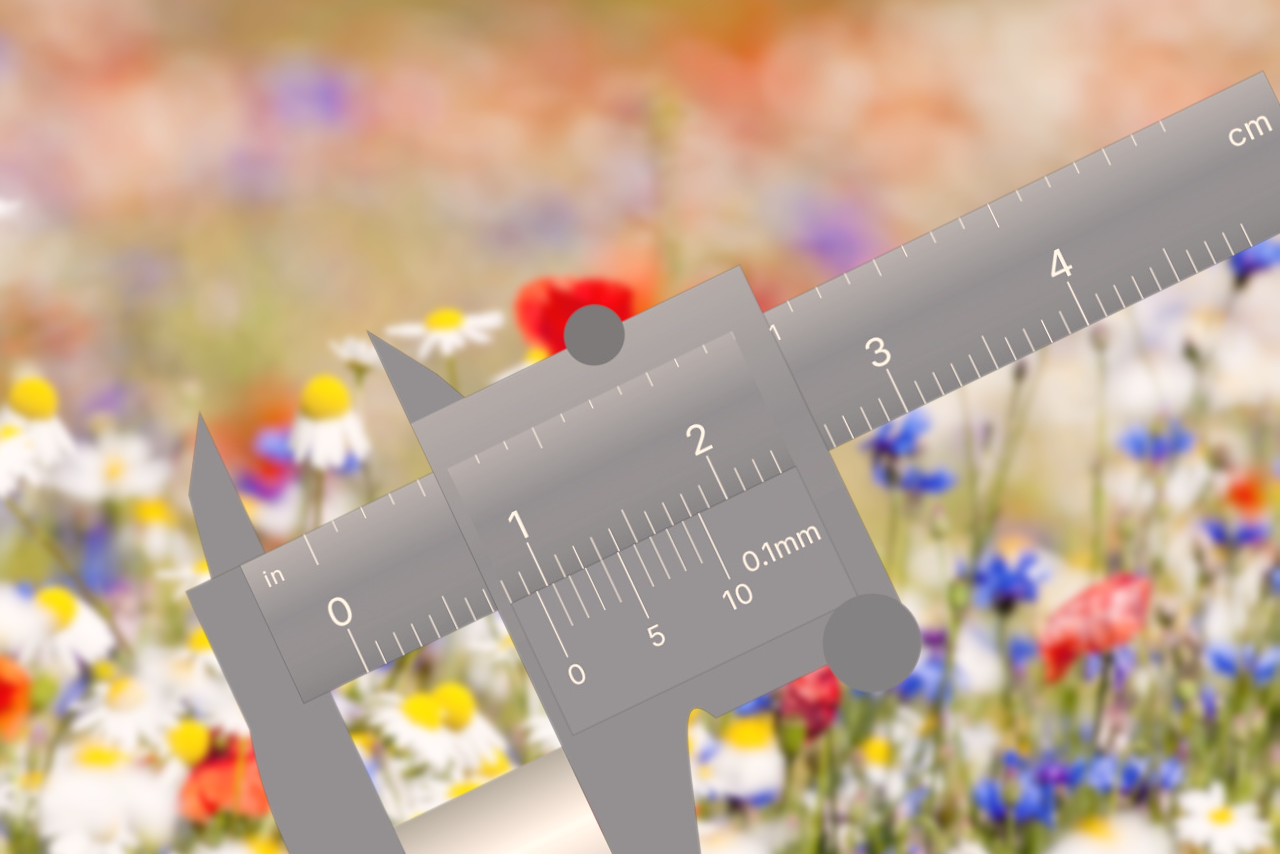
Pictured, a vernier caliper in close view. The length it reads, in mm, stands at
9.4 mm
